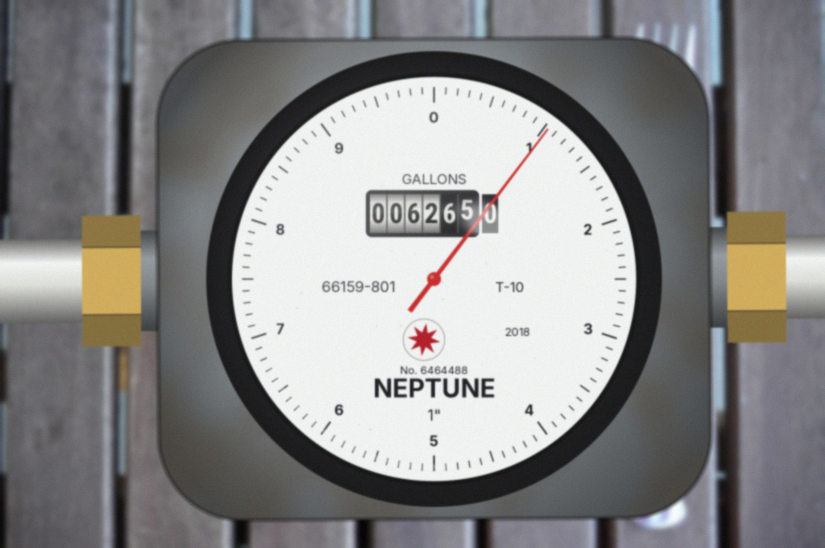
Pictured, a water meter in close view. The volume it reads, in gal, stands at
62651.0 gal
